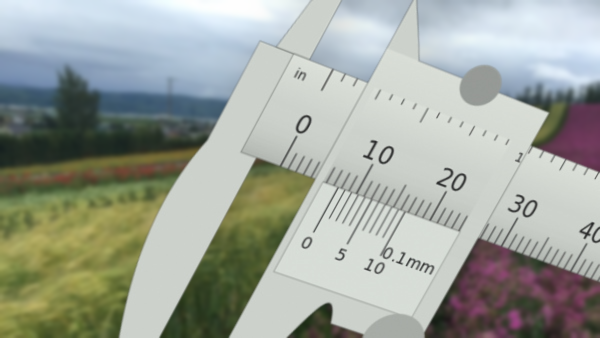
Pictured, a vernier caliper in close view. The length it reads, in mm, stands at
7.6 mm
